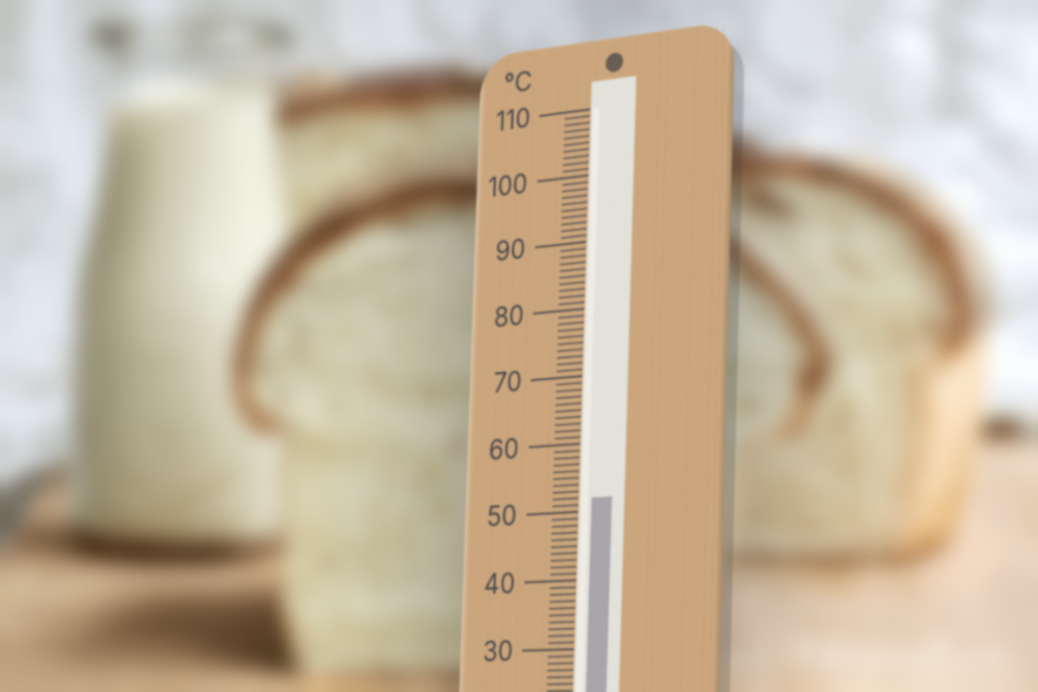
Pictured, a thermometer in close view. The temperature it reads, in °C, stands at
52 °C
